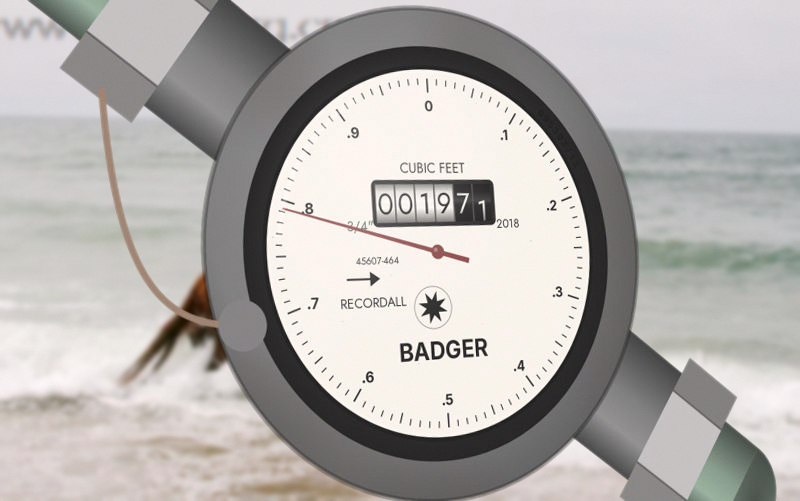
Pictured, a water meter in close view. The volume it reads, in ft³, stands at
1970.79 ft³
